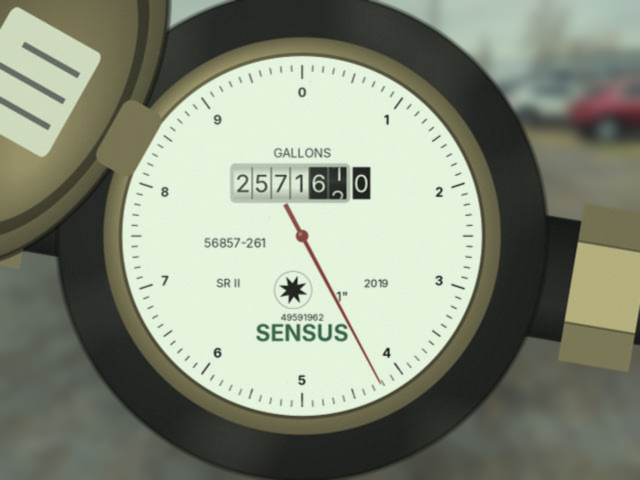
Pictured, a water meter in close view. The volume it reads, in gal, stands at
2571614.2 gal
